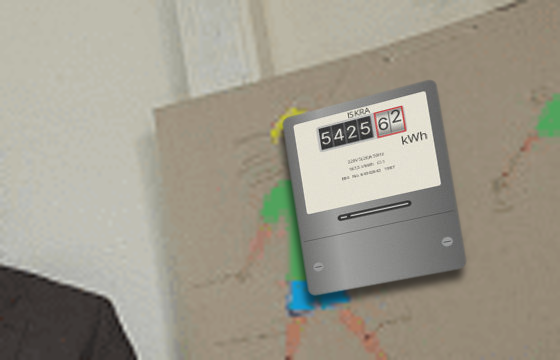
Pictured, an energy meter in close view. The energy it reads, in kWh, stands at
5425.62 kWh
